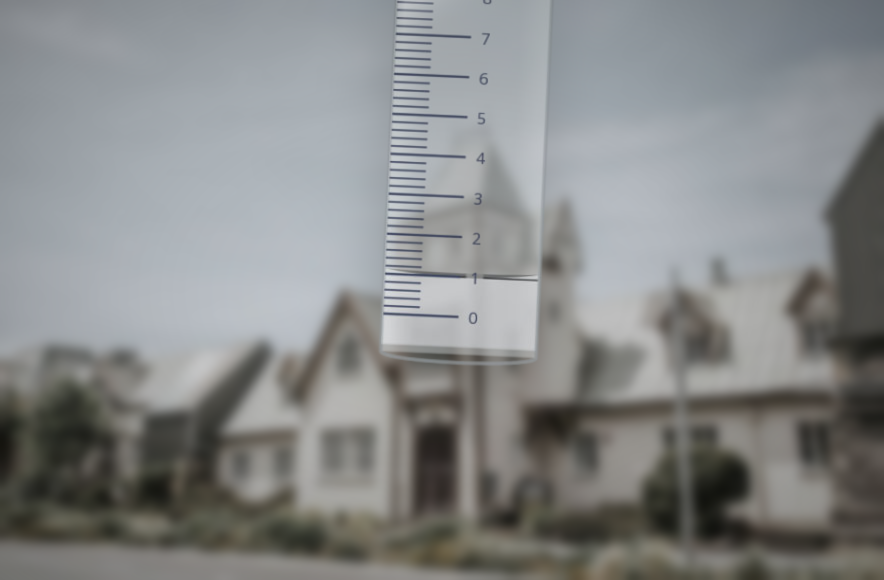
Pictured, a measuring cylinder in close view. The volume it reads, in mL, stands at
1 mL
